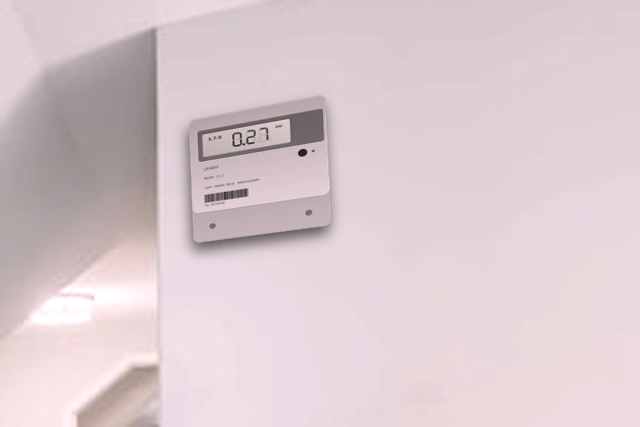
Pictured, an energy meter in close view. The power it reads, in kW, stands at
0.27 kW
